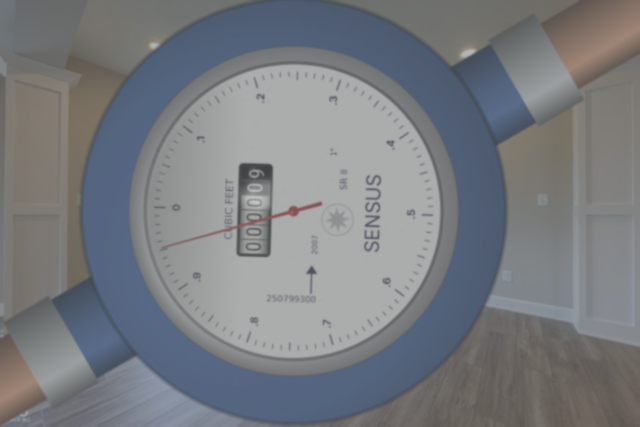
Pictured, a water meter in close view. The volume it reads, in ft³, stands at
8.95 ft³
